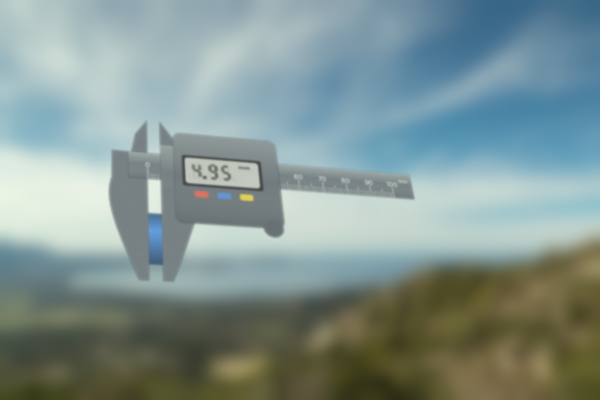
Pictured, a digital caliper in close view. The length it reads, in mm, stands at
4.95 mm
